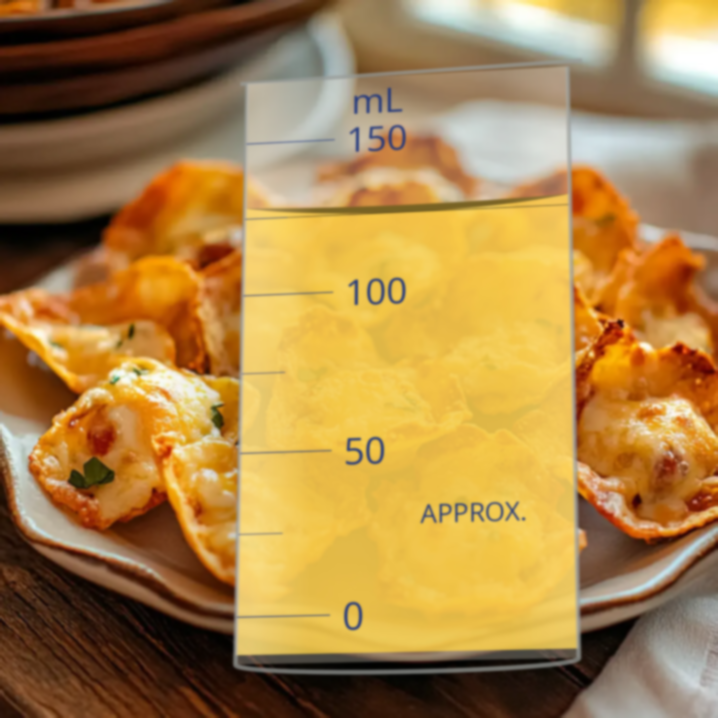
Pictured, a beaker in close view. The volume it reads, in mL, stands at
125 mL
